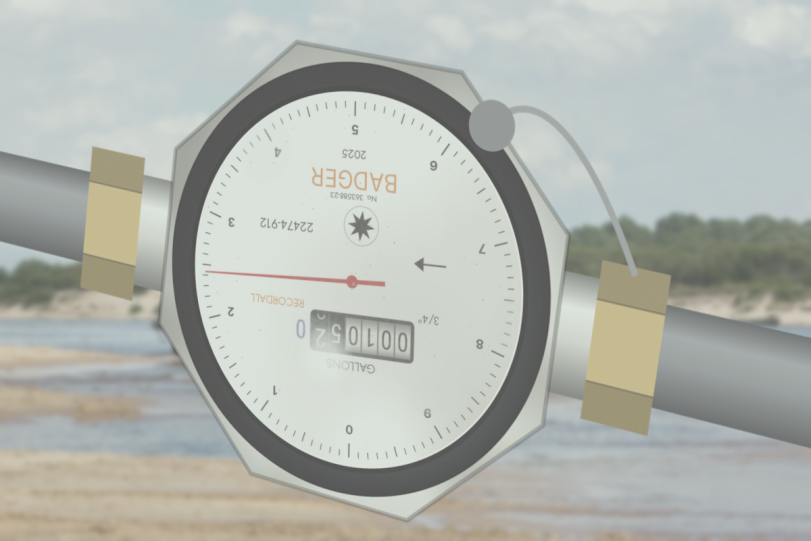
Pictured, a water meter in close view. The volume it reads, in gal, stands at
10522.4 gal
